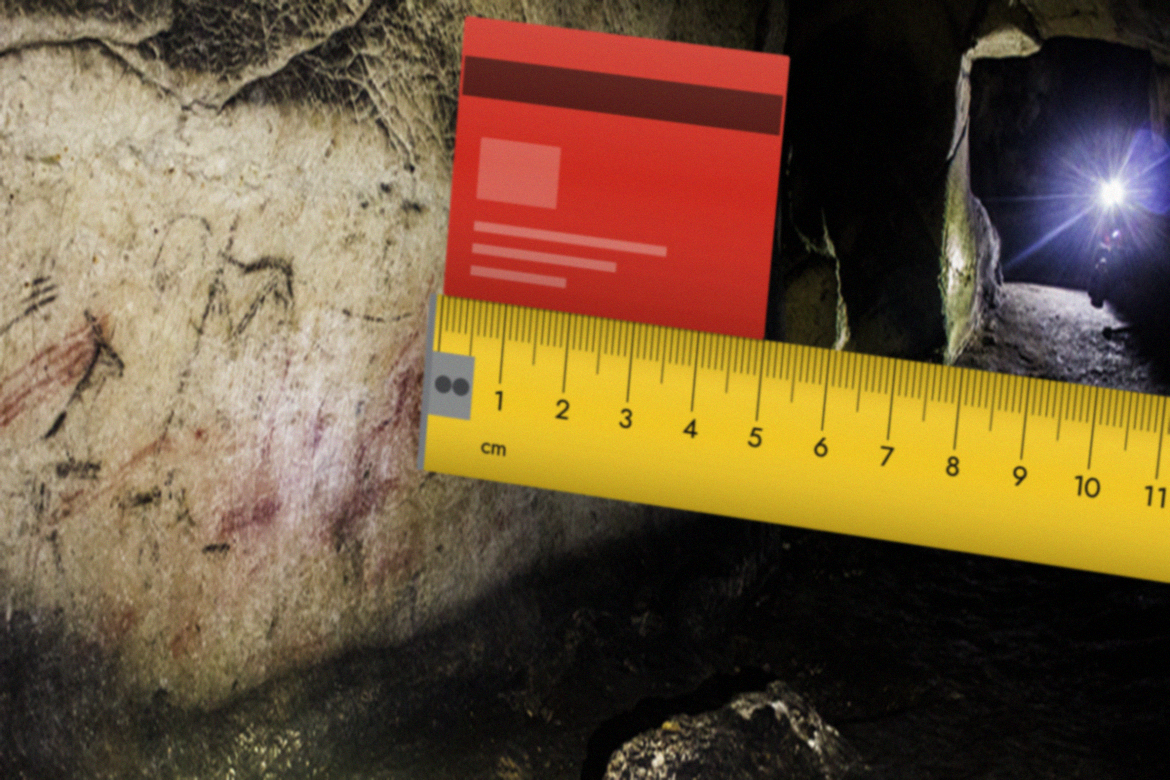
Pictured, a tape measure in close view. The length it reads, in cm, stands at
5 cm
